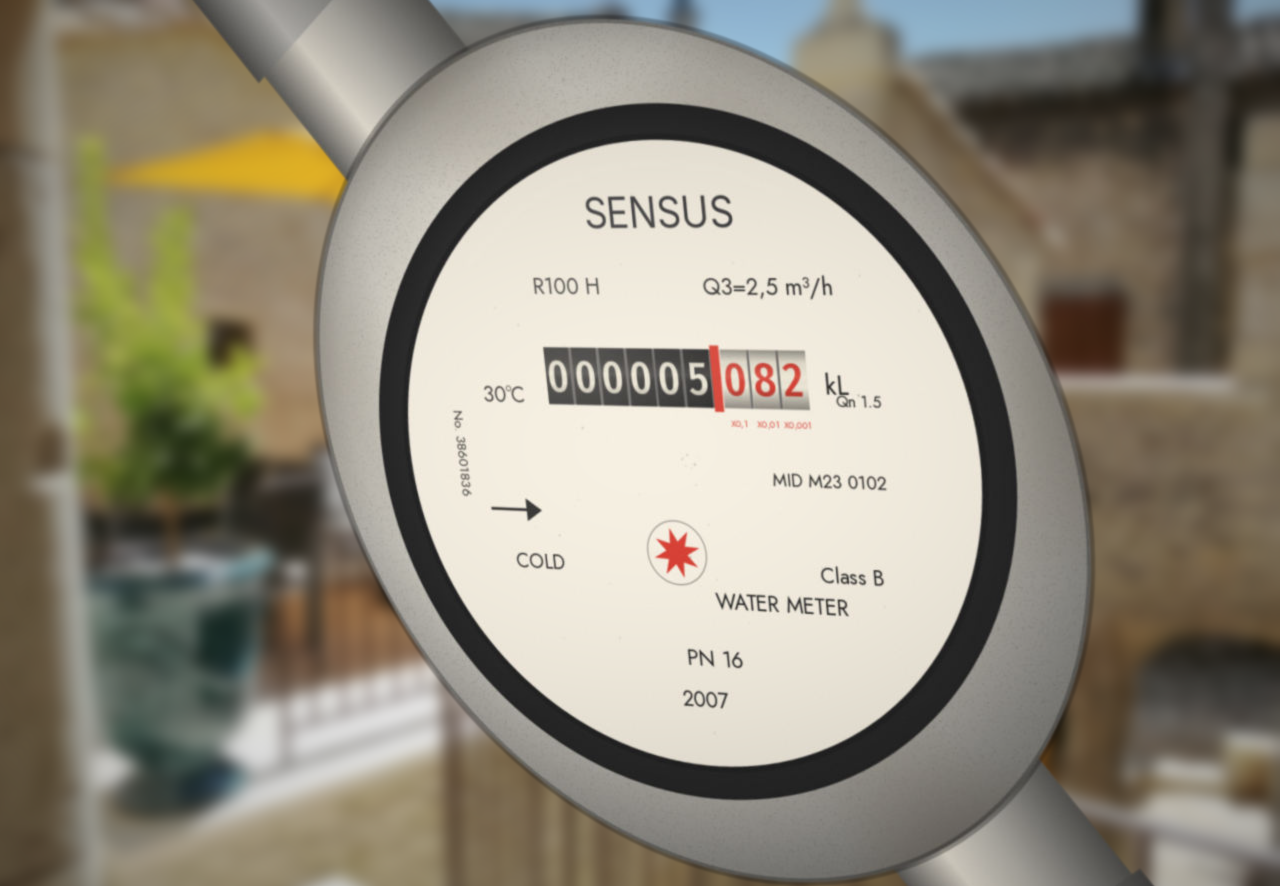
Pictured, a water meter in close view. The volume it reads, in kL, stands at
5.082 kL
